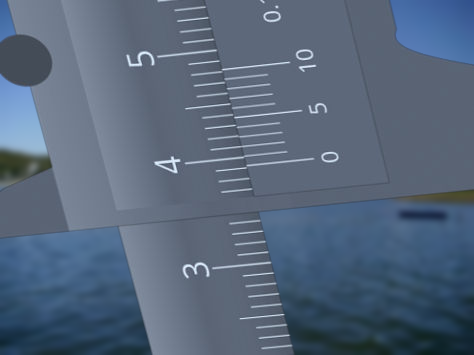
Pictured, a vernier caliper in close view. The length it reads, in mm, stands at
39.2 mm
